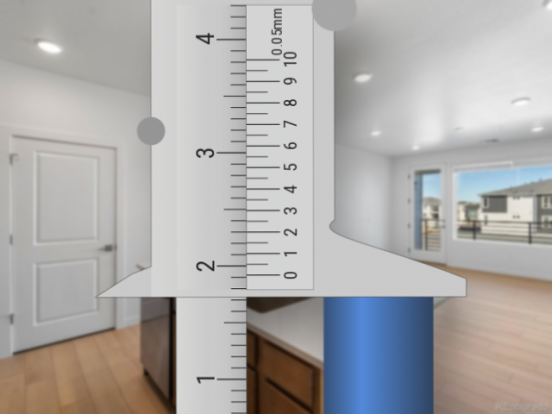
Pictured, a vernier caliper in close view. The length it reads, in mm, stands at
19.2 mm
